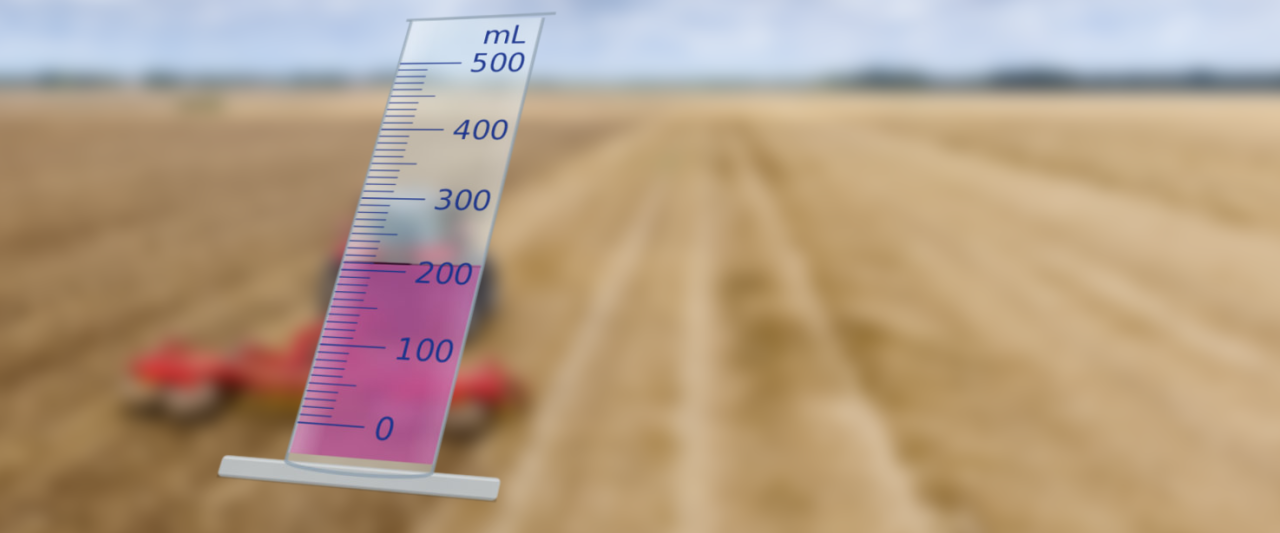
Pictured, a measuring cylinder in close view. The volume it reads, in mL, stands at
210 mL
